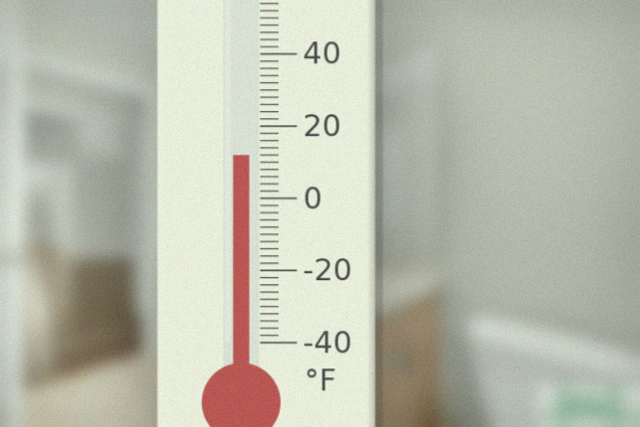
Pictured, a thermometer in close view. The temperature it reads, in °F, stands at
12 °F
